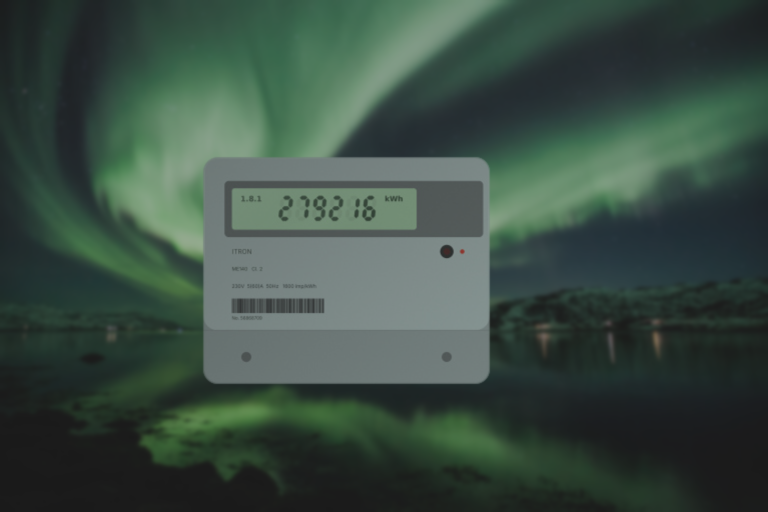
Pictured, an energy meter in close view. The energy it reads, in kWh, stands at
279216 kWh
